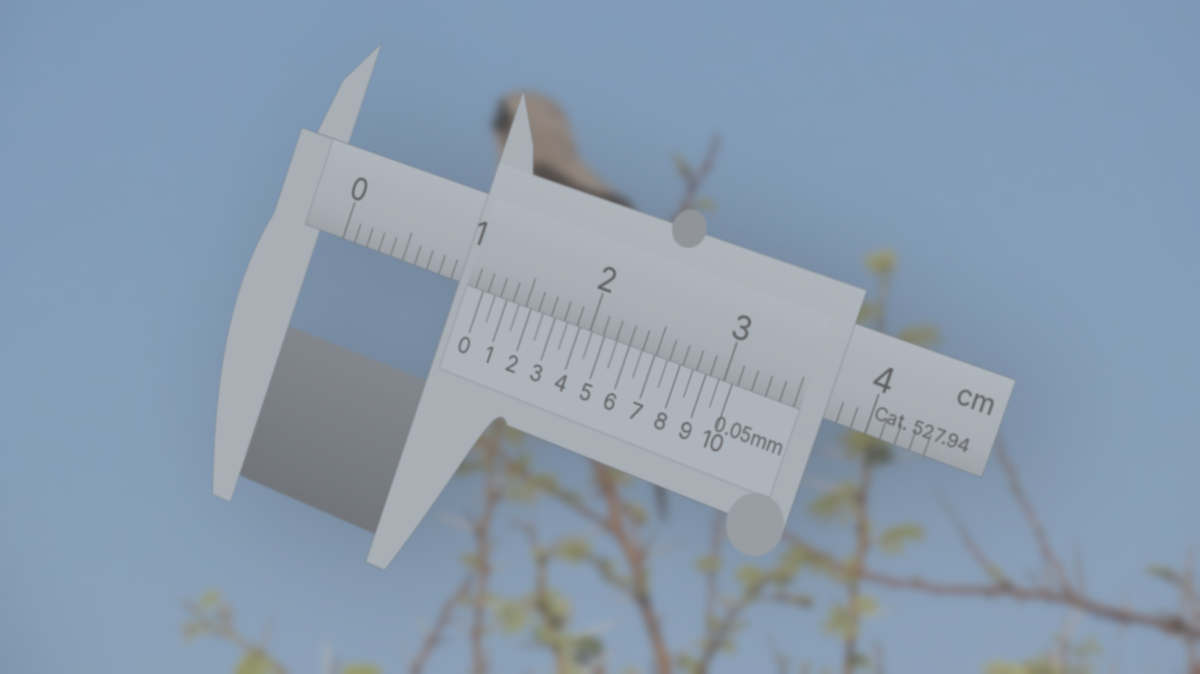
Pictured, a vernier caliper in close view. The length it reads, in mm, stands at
11.6 mm
